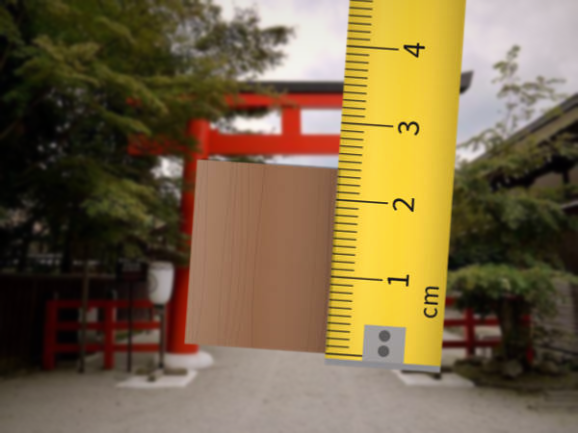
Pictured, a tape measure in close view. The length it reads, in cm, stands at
2.4 cm
